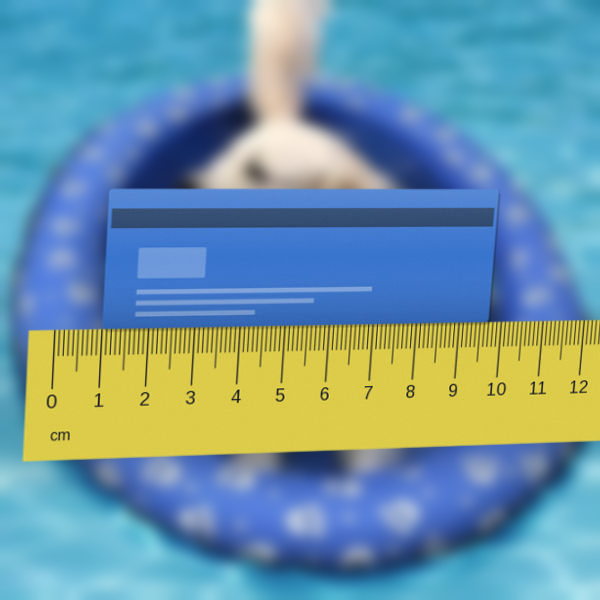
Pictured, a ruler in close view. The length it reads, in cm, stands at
8.7 cm
